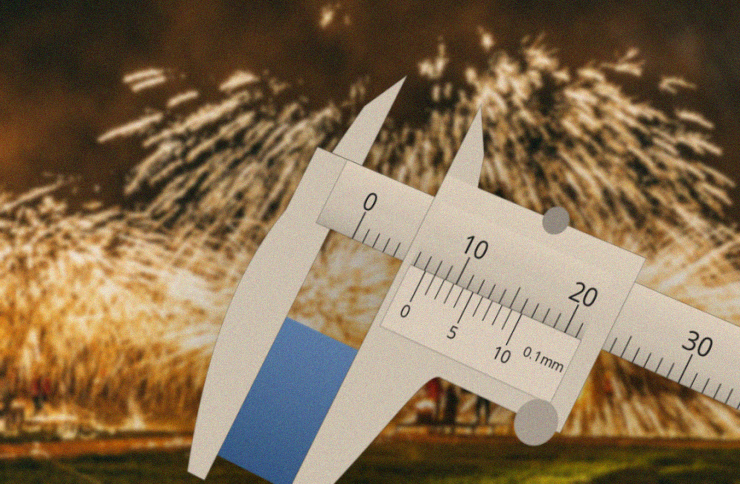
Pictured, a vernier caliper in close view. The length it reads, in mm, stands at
7.1 mm
